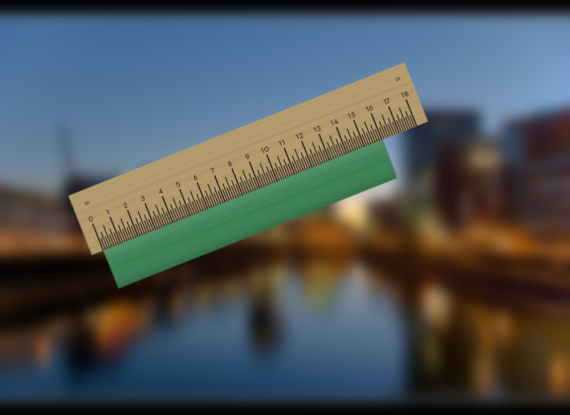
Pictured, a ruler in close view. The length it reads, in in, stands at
16 in
